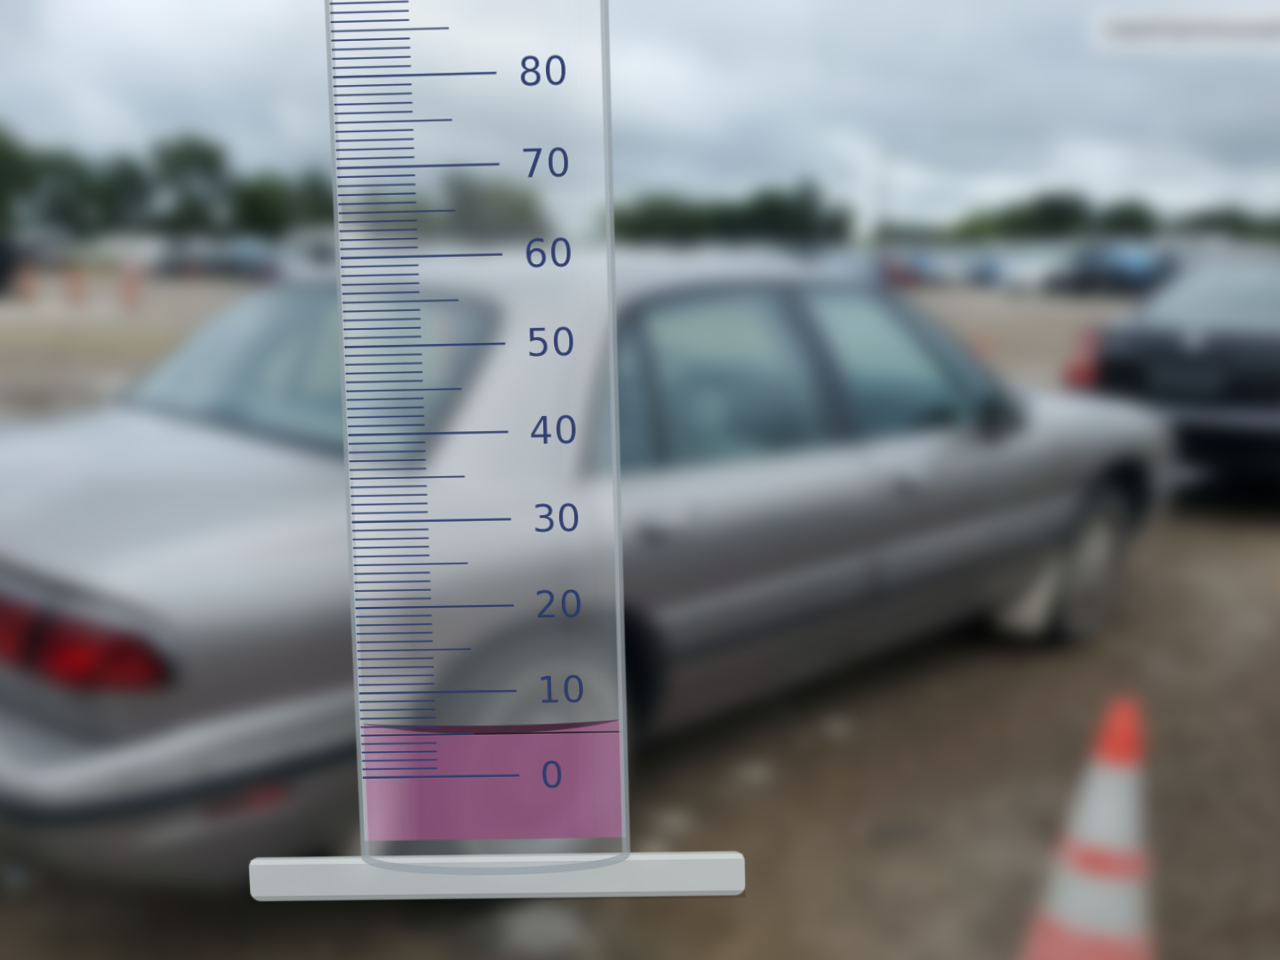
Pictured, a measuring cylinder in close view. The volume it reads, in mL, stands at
5 mL
